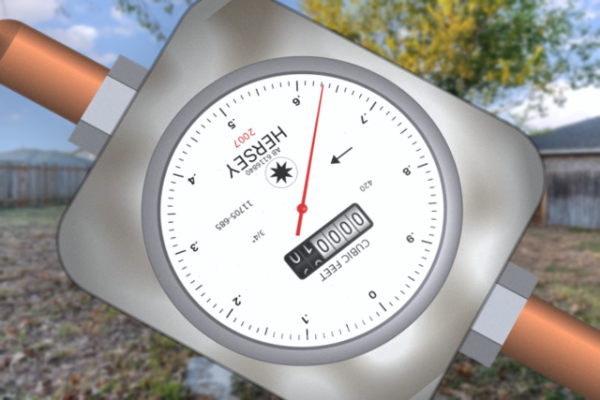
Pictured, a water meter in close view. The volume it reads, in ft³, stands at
9.63 ft³
